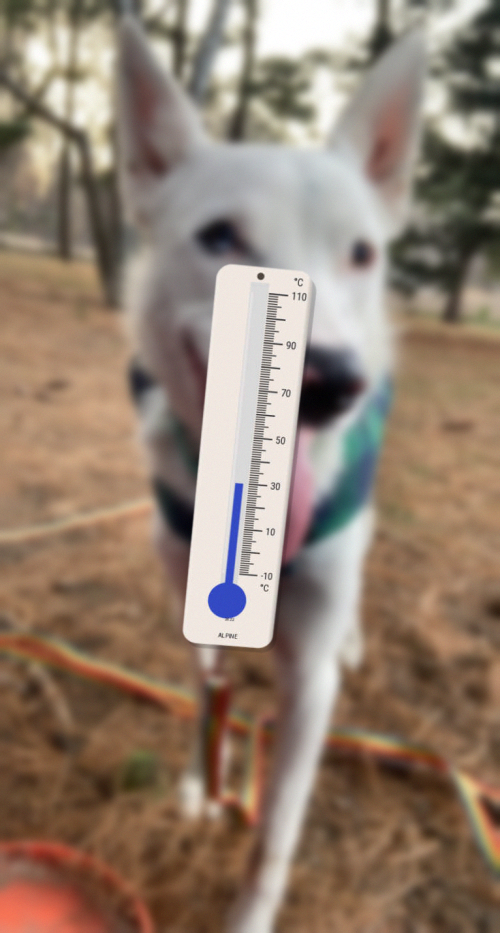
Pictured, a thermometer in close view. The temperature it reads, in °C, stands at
30 °C
